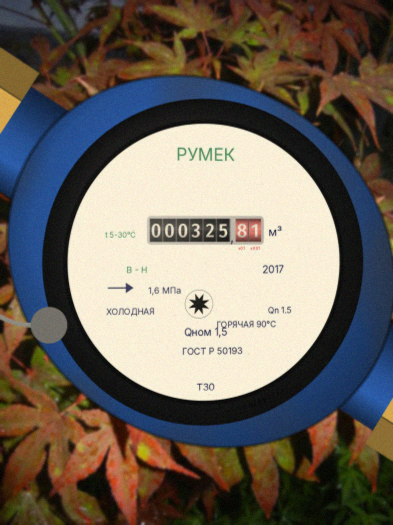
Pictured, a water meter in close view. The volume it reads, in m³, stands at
325.81 m³
